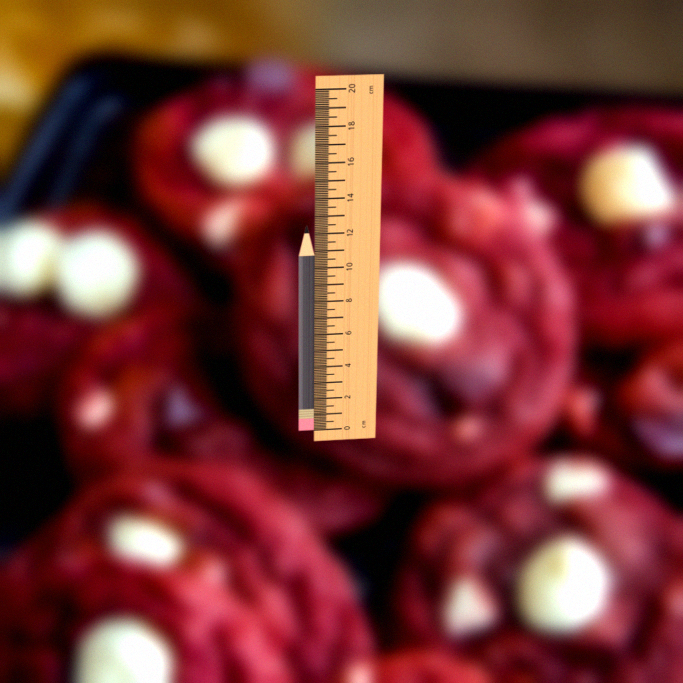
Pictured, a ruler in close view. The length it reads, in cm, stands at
12.5 cm
